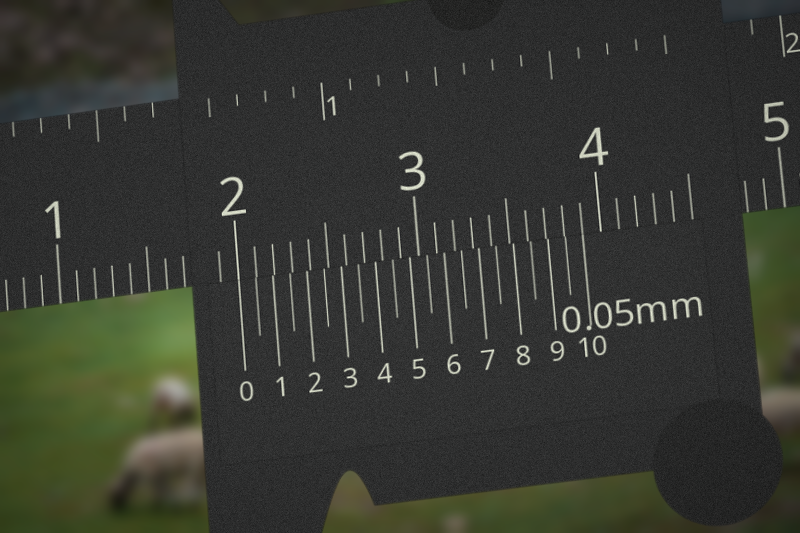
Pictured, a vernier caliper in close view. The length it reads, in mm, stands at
20.0 mm
